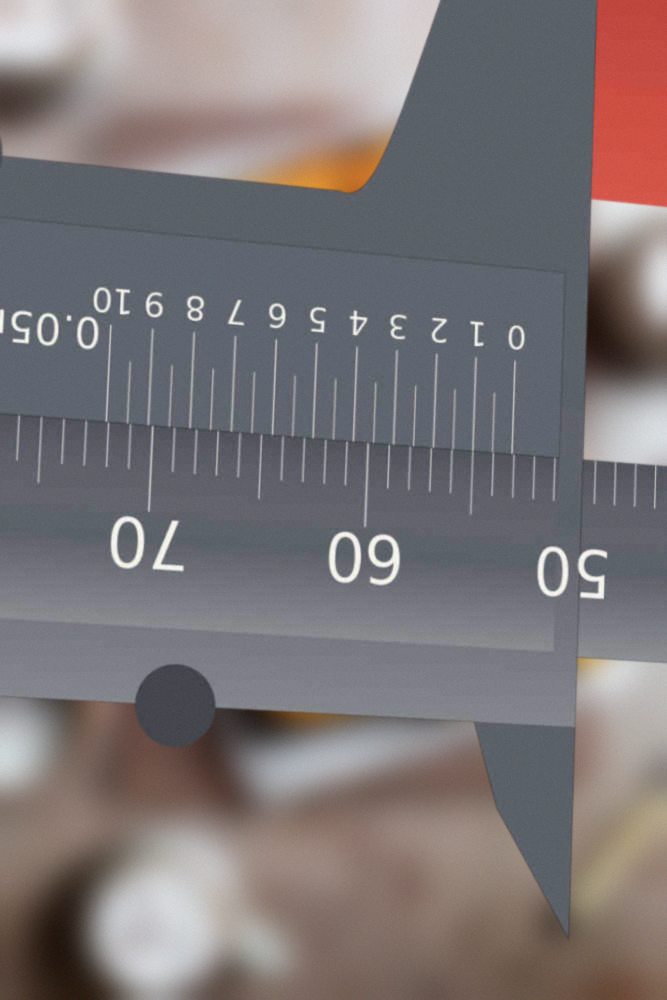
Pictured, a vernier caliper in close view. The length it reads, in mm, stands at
53.1 mm
